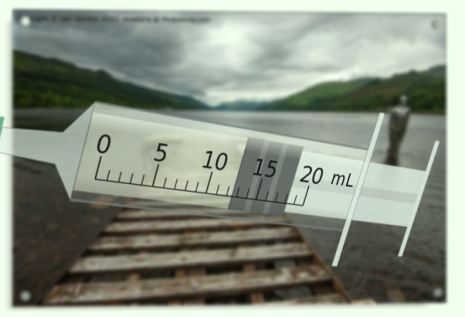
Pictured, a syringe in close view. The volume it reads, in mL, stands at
12.5 mL
